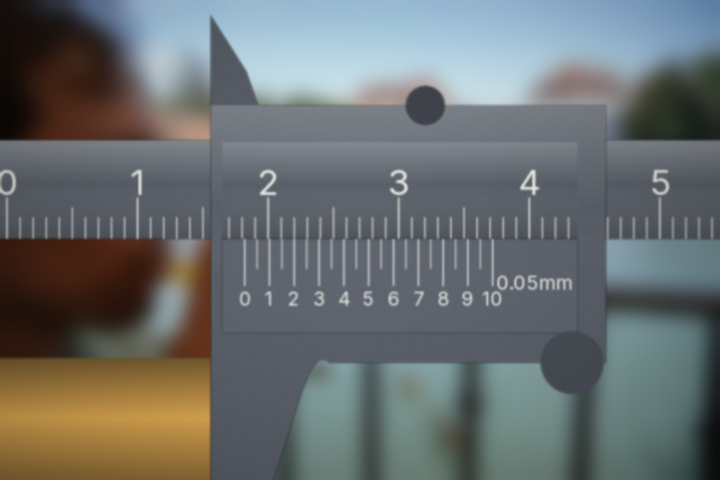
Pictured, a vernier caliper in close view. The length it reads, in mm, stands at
18.2 mm
